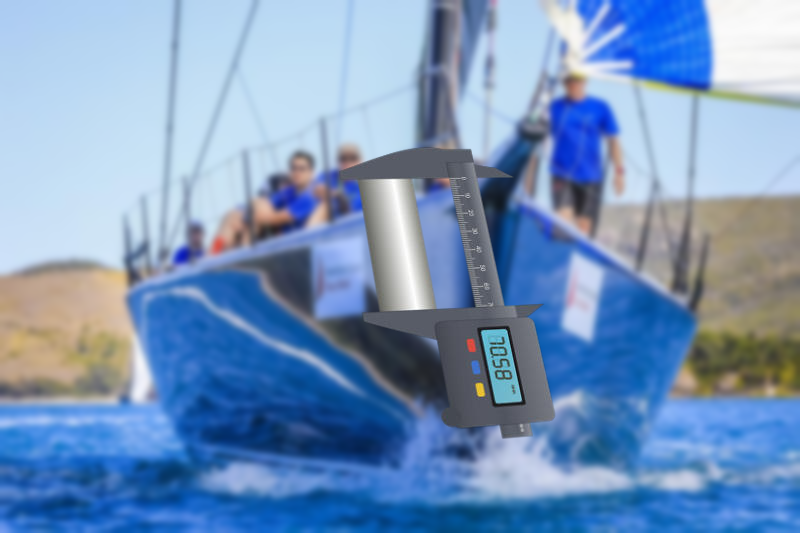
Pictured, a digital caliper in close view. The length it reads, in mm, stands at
70.58 mm
